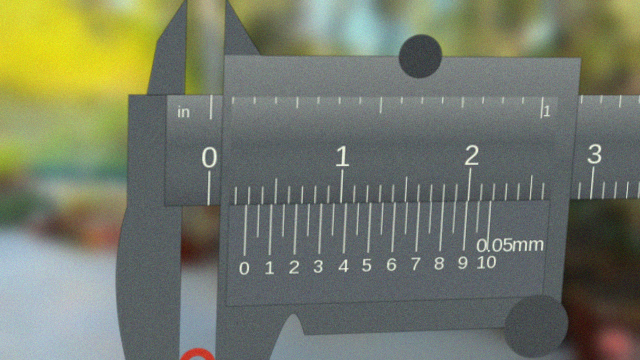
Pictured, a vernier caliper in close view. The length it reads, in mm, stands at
2.8 mm
